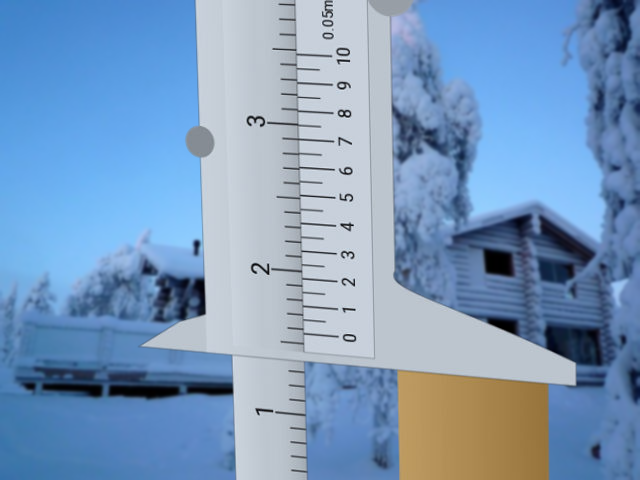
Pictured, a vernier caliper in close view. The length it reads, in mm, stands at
15.7 mm
